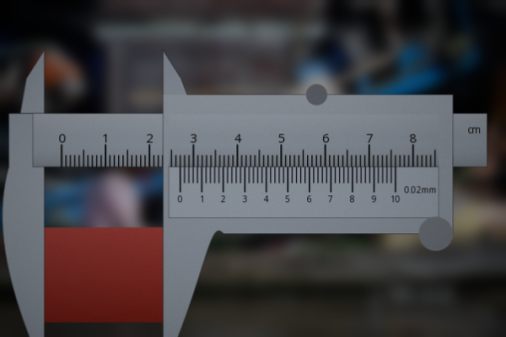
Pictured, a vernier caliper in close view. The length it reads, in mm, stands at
27.0 mm
